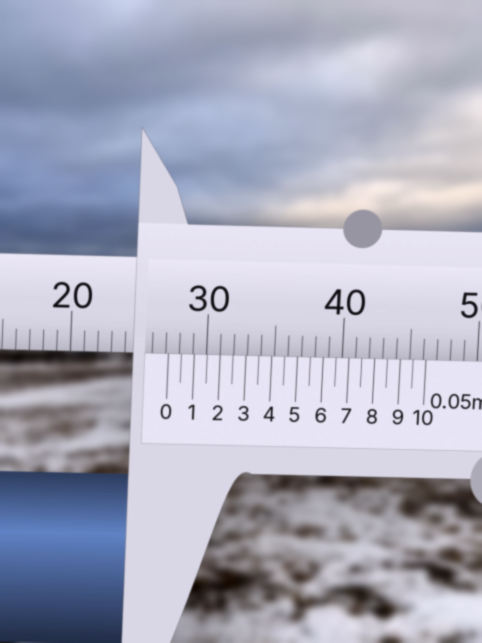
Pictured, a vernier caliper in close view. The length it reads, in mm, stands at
27.2 mm
